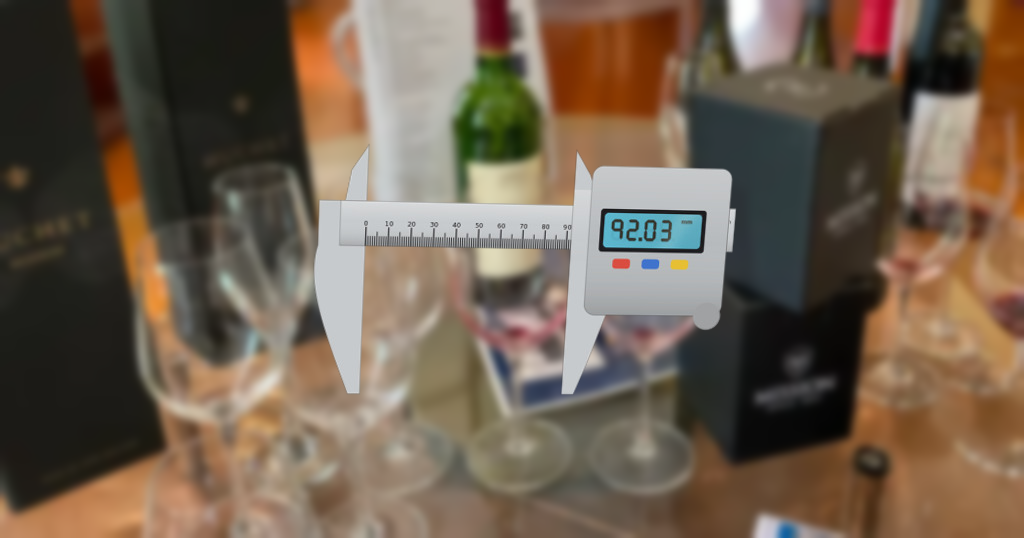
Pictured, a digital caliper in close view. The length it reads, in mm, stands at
92.03 mm
